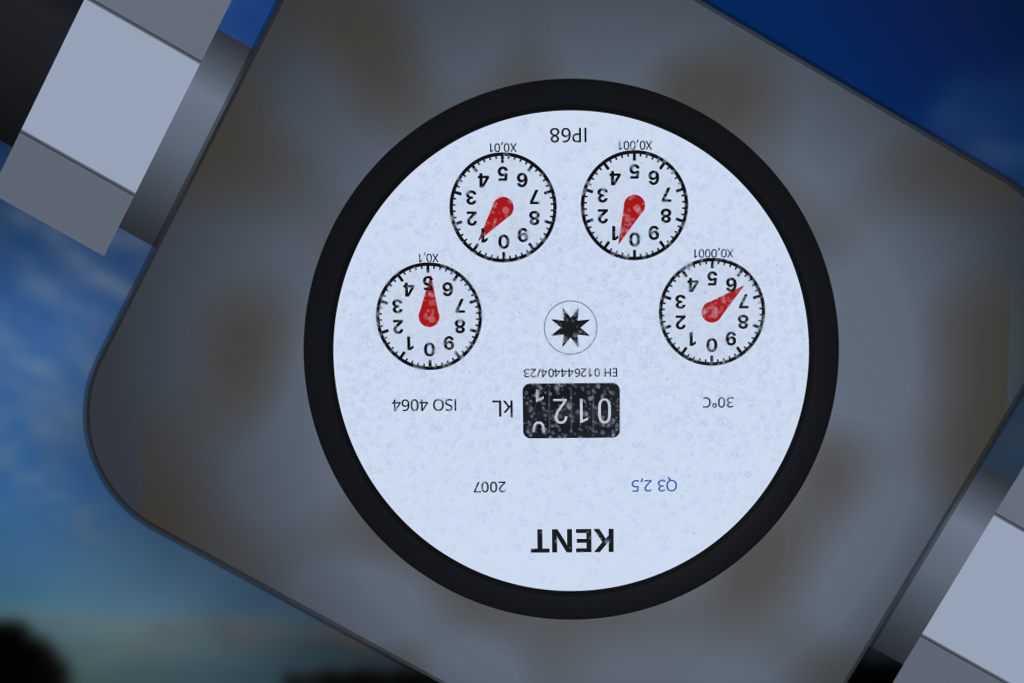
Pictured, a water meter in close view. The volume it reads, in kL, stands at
120.5106 kL
